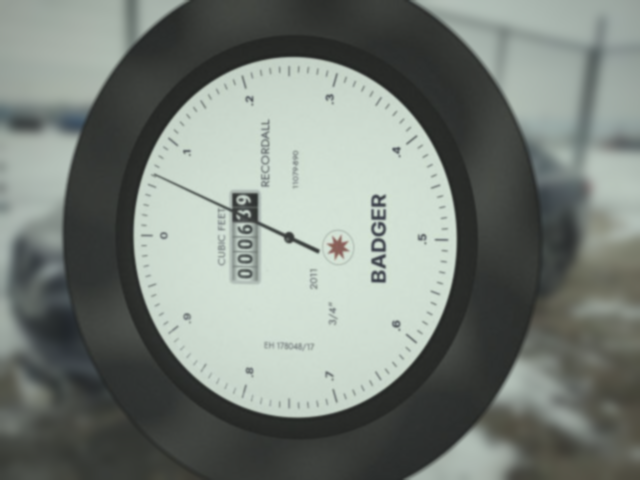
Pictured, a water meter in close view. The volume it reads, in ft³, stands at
639.06 ft³
